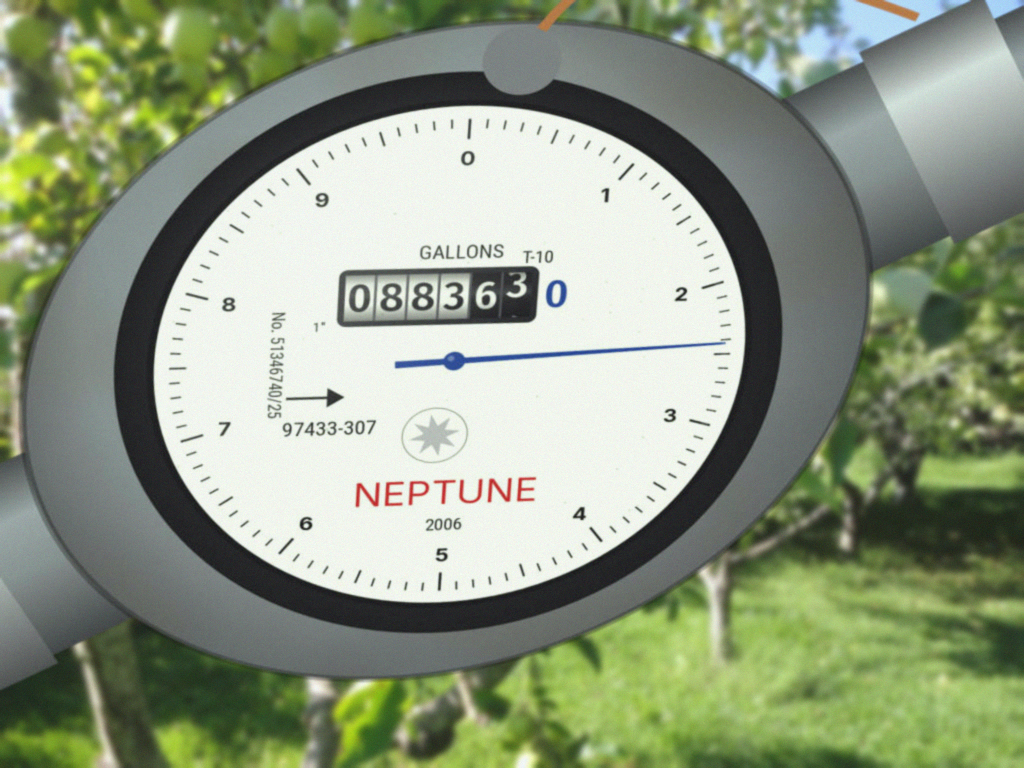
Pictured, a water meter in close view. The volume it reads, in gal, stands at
883632.4 gal
